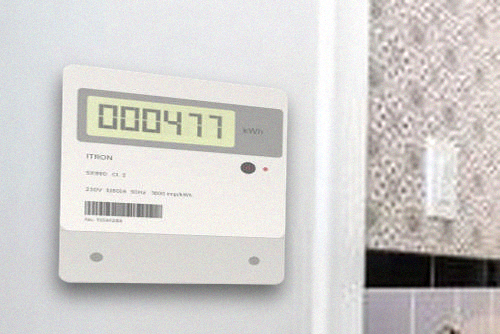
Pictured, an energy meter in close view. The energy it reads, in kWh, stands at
477 kWh
